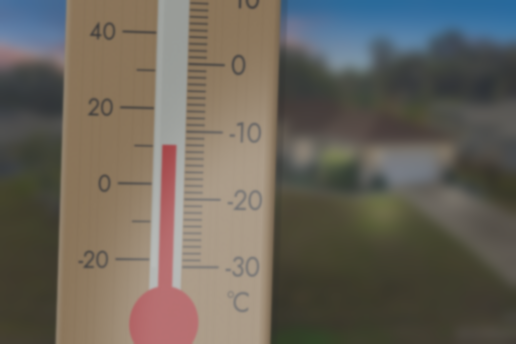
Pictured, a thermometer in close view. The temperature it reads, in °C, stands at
-12 °C
